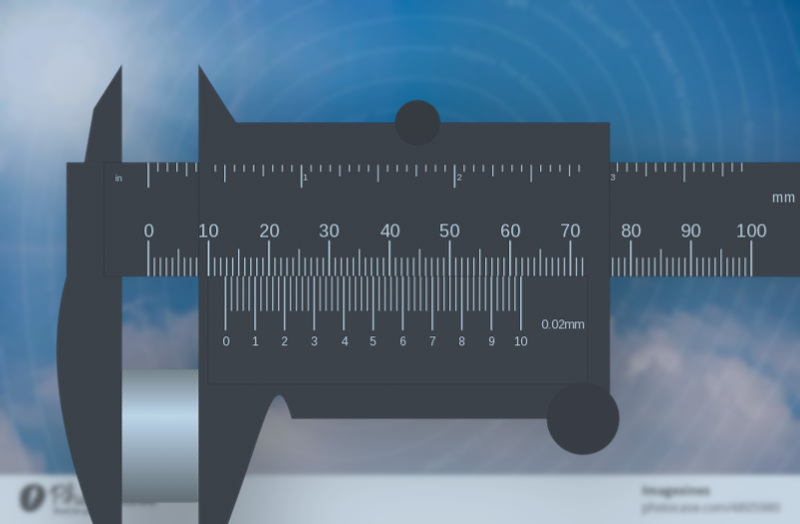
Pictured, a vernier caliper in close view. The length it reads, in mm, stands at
12.8 mm
